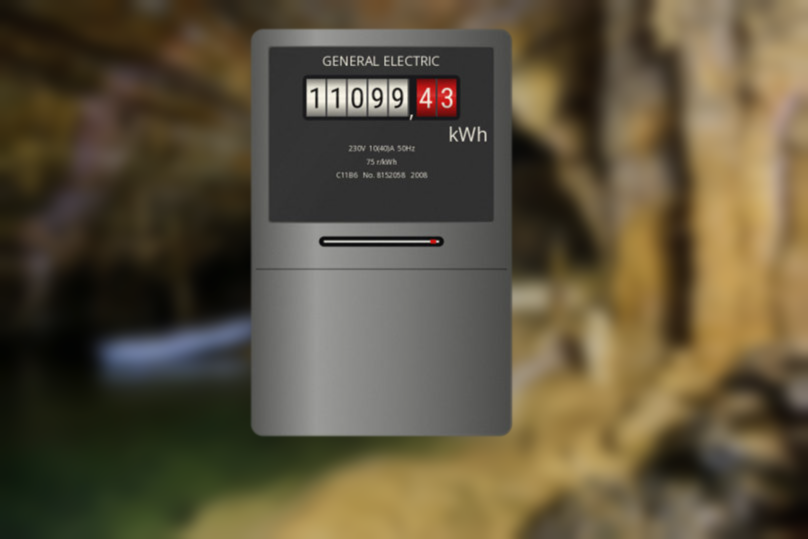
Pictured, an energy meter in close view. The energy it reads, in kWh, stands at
11099.43 kWh
